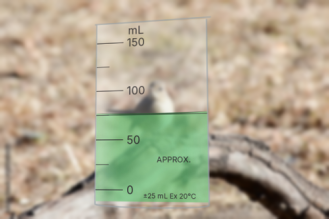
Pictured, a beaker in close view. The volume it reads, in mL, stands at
75 mL
